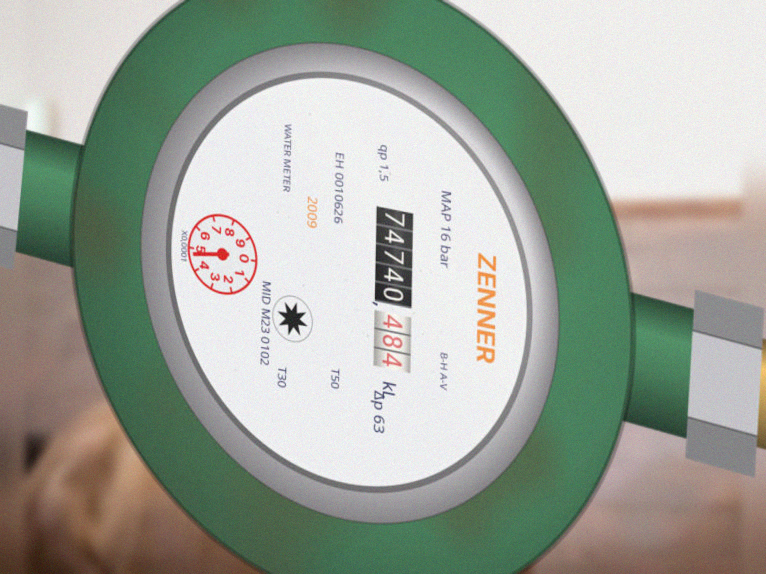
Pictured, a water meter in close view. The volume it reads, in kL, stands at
74740.4844 kL
